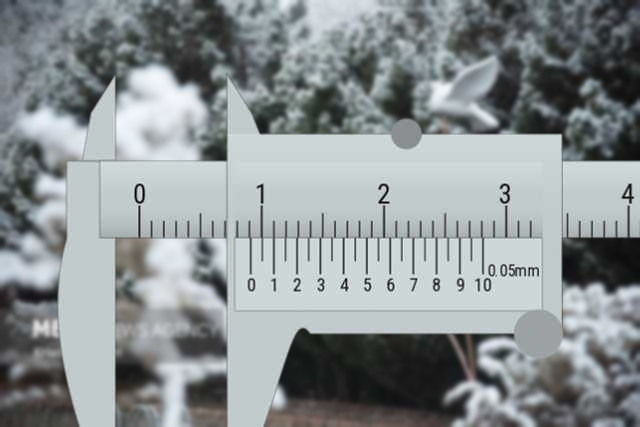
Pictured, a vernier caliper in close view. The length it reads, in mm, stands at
9.1 mm
